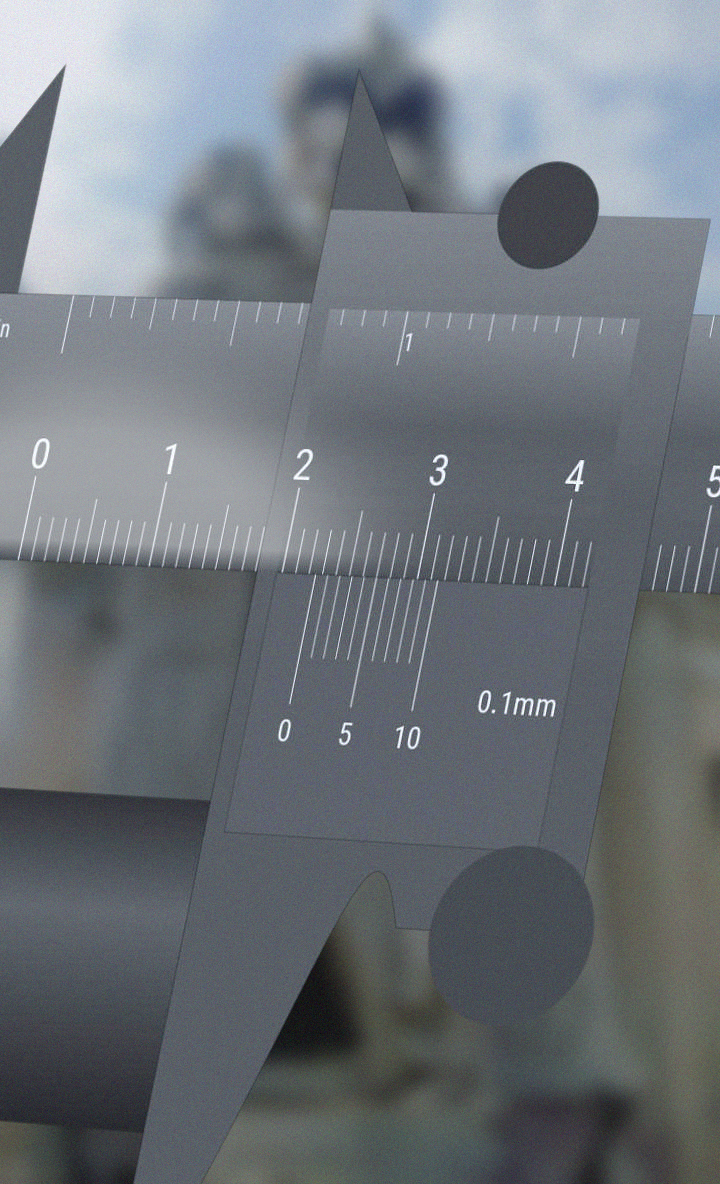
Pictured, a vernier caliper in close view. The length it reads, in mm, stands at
22.5 mm
